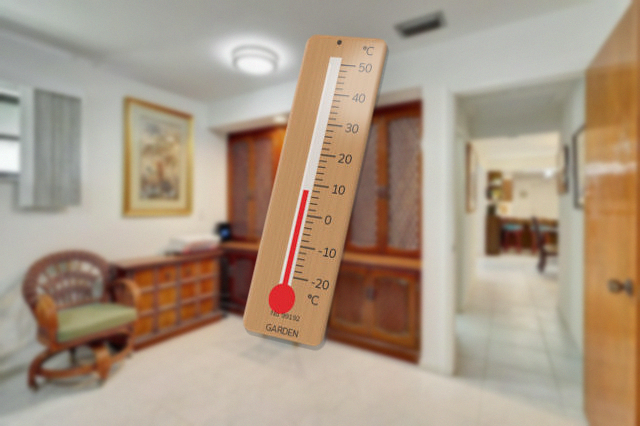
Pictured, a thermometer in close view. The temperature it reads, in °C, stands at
8 °C
